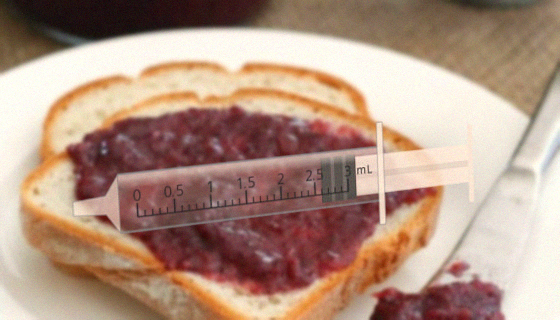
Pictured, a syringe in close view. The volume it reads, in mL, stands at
2.6 mL
